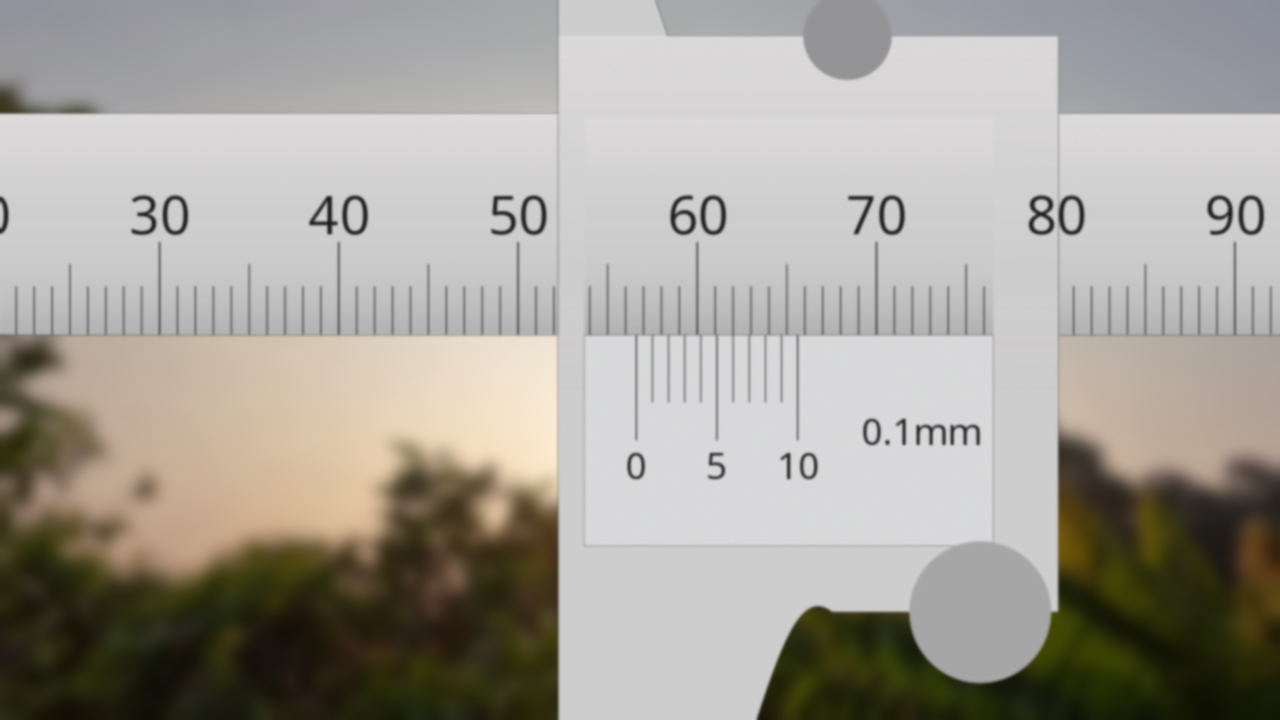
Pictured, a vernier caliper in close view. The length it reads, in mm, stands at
56.6 mm
